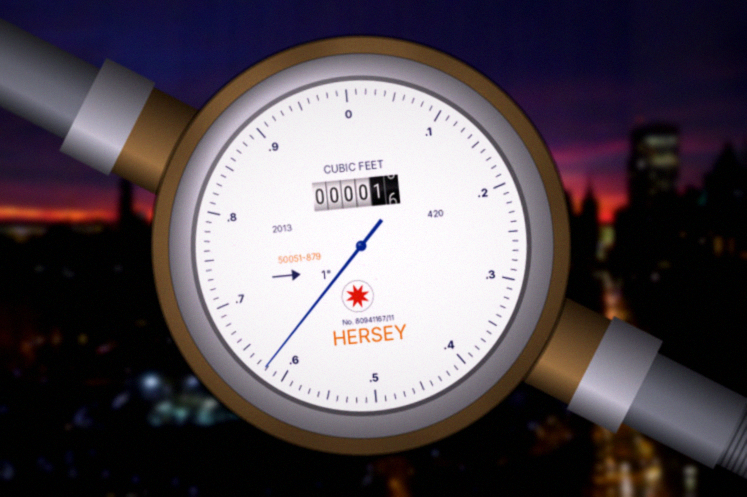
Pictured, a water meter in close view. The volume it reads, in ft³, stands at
15.62 ft³
